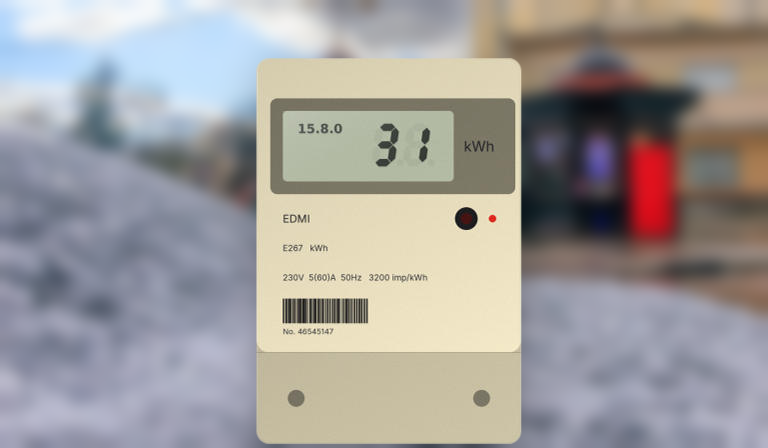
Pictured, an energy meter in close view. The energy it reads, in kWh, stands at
31 kWh
